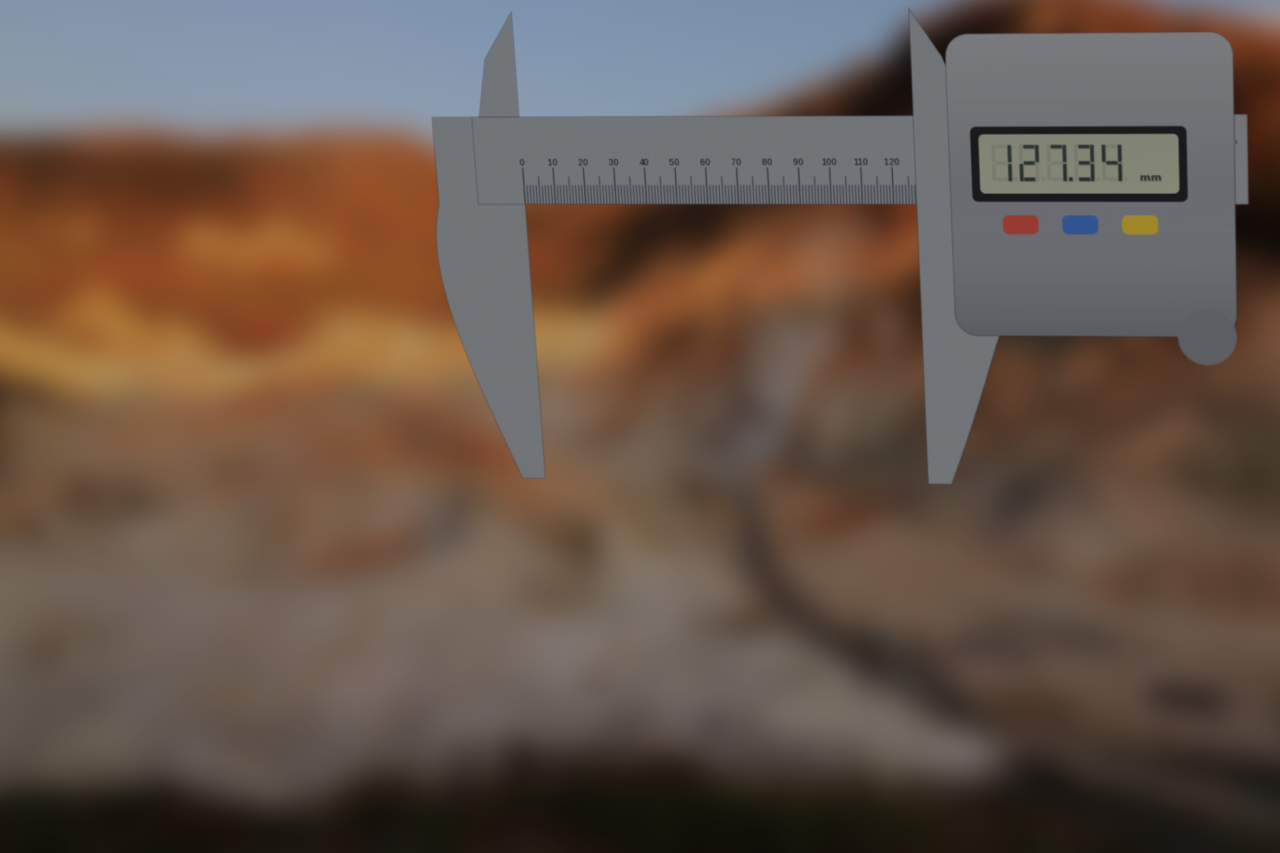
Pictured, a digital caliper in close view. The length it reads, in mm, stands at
127.34 mm
